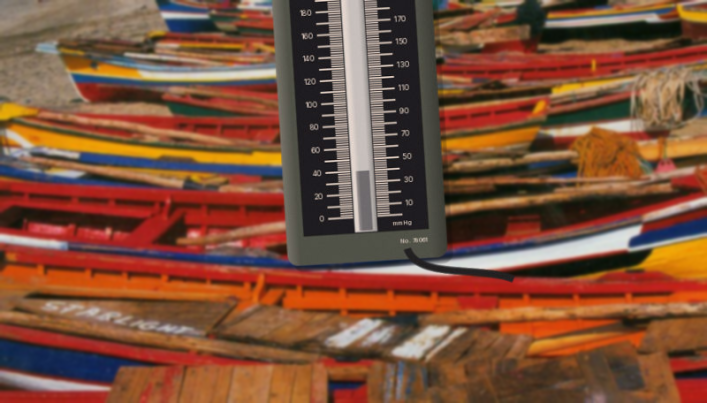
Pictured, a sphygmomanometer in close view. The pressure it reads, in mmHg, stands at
40 mmHg
